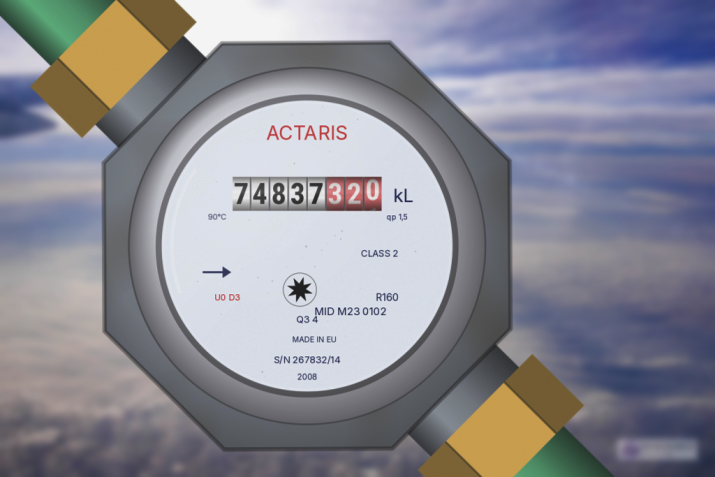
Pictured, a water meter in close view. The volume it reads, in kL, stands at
74837.320 kL
